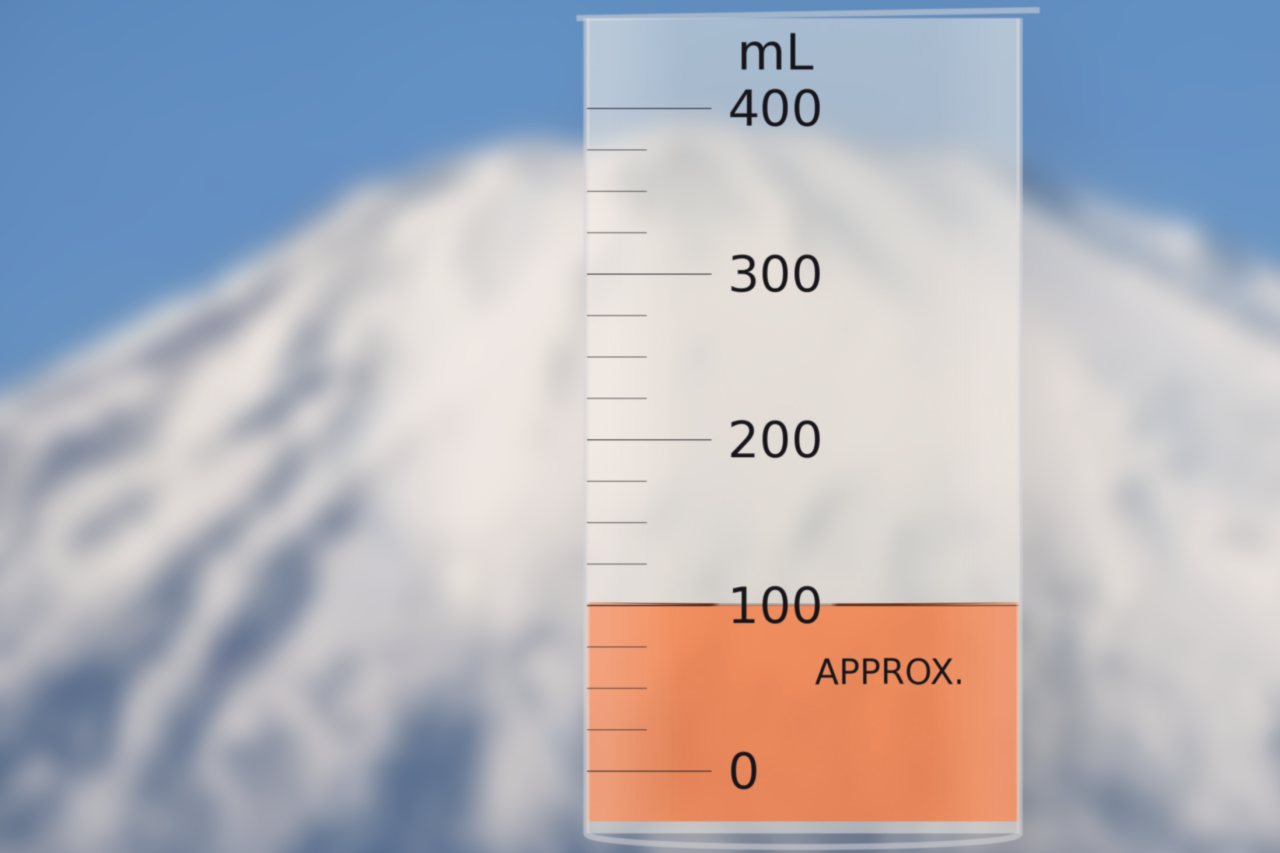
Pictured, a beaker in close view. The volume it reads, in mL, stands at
100 mL
